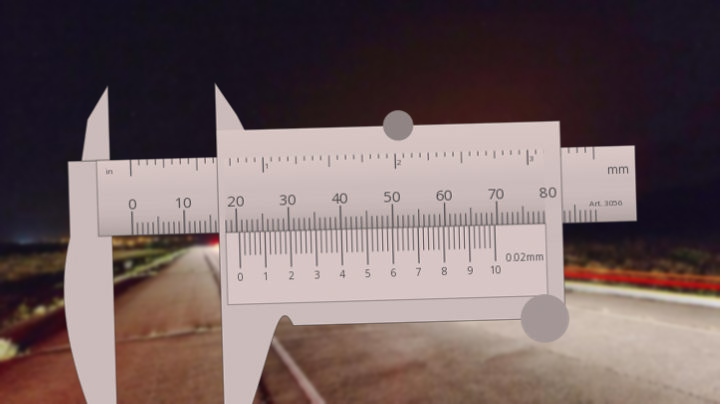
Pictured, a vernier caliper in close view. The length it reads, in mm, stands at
20.5 mm
